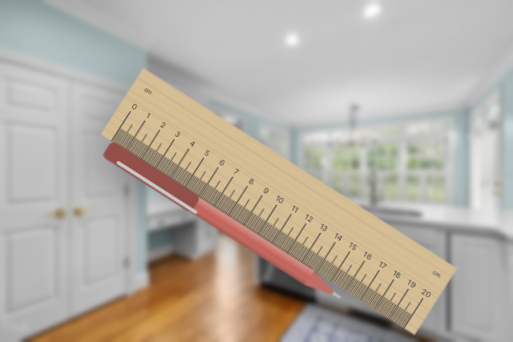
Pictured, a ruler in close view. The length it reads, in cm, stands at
16 cm
